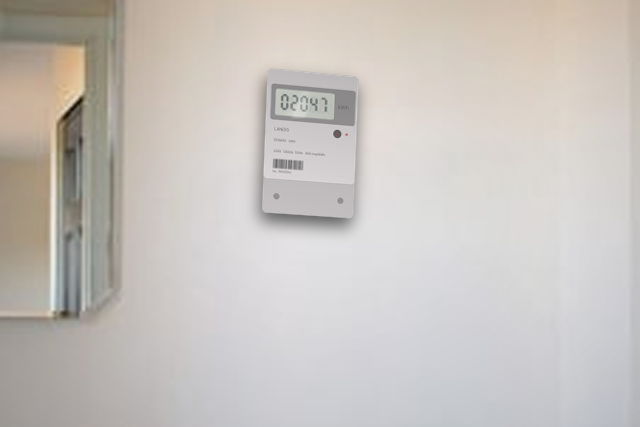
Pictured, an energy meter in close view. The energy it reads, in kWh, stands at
2047 kWh
